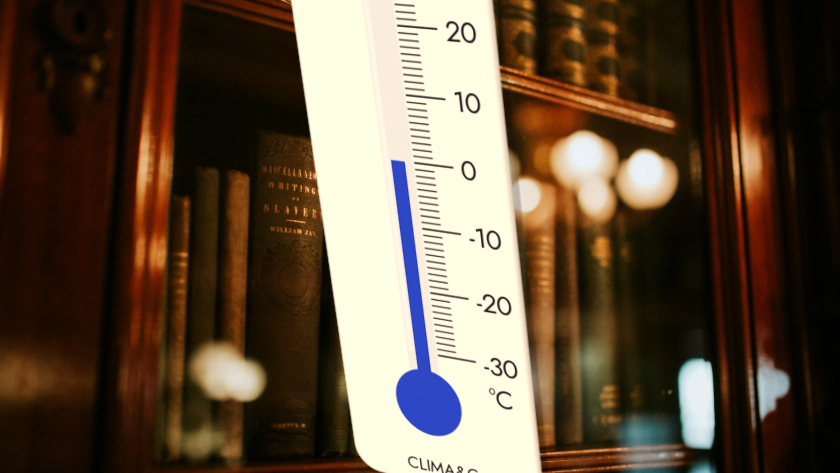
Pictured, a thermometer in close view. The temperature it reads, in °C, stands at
0 °C
